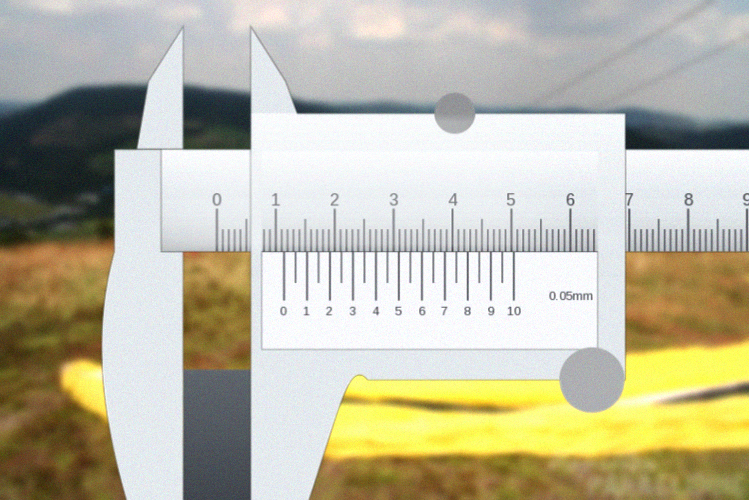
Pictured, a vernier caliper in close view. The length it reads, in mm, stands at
11.4 mm
